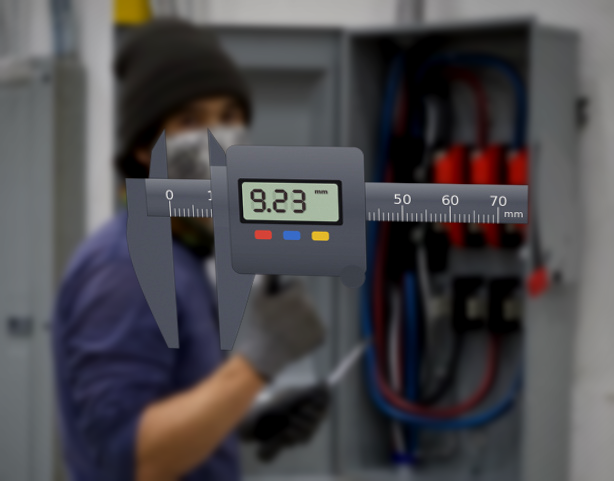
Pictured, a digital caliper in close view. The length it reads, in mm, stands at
9.23 mm
